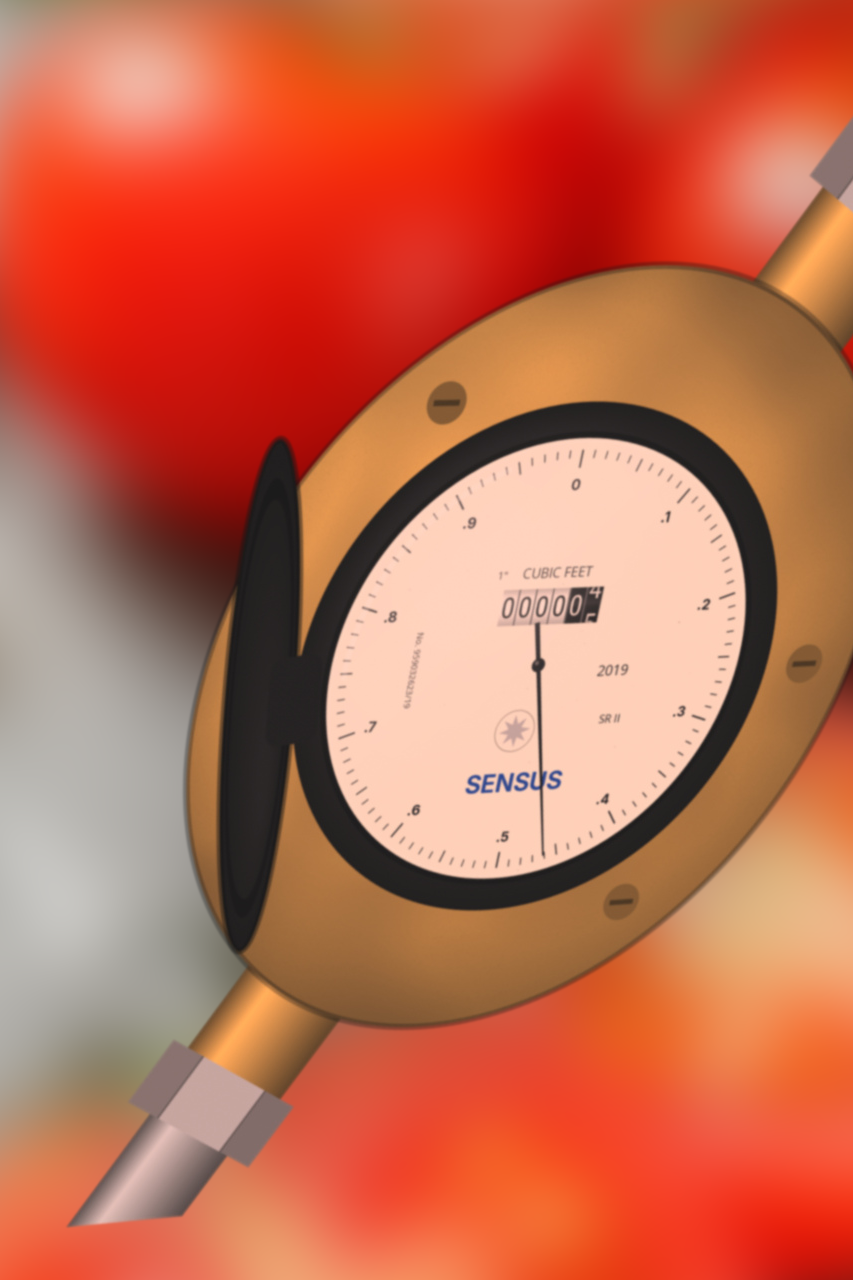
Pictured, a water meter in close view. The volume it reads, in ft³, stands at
4.46 ft³
